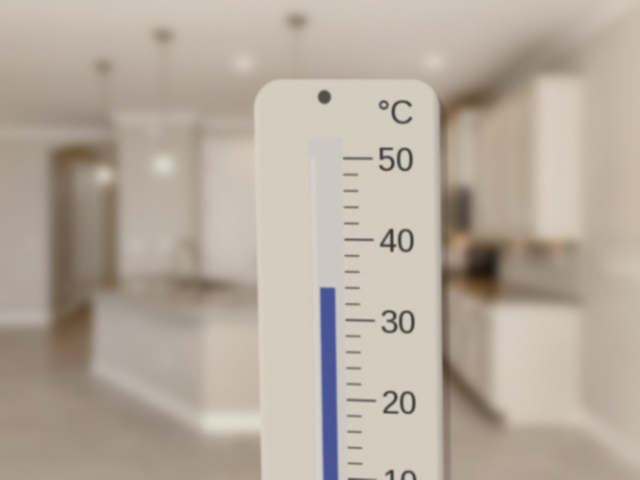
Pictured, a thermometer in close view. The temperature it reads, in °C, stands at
34 °C
